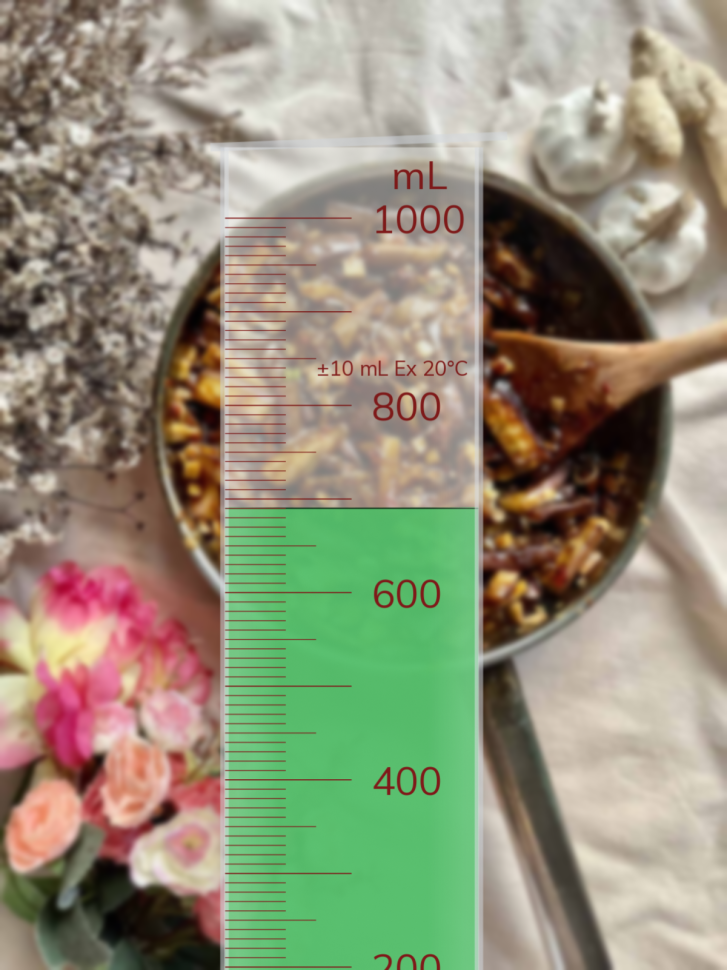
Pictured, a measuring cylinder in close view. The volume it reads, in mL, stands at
690 mL
